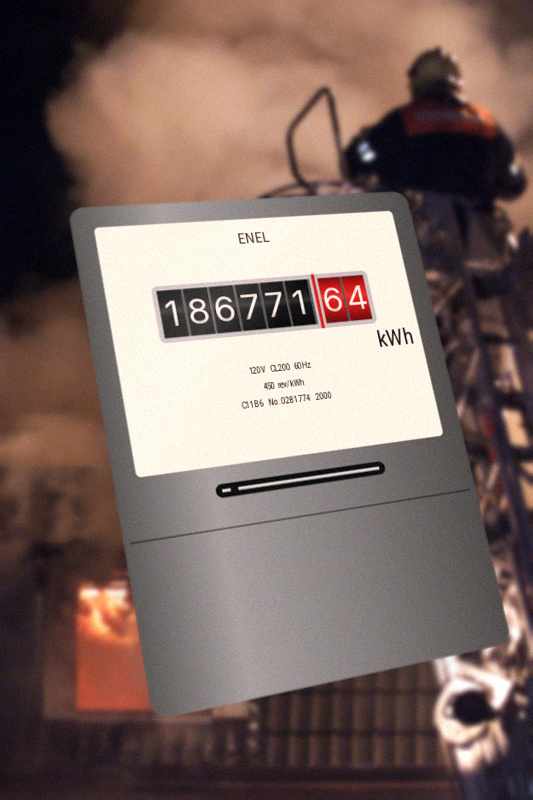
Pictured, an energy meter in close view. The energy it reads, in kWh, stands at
186771.64 kWh
